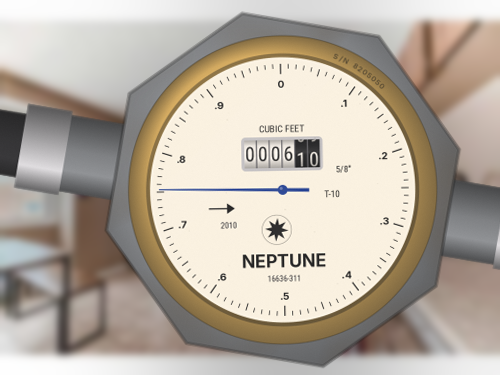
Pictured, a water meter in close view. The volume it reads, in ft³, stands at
609.75 ft³
